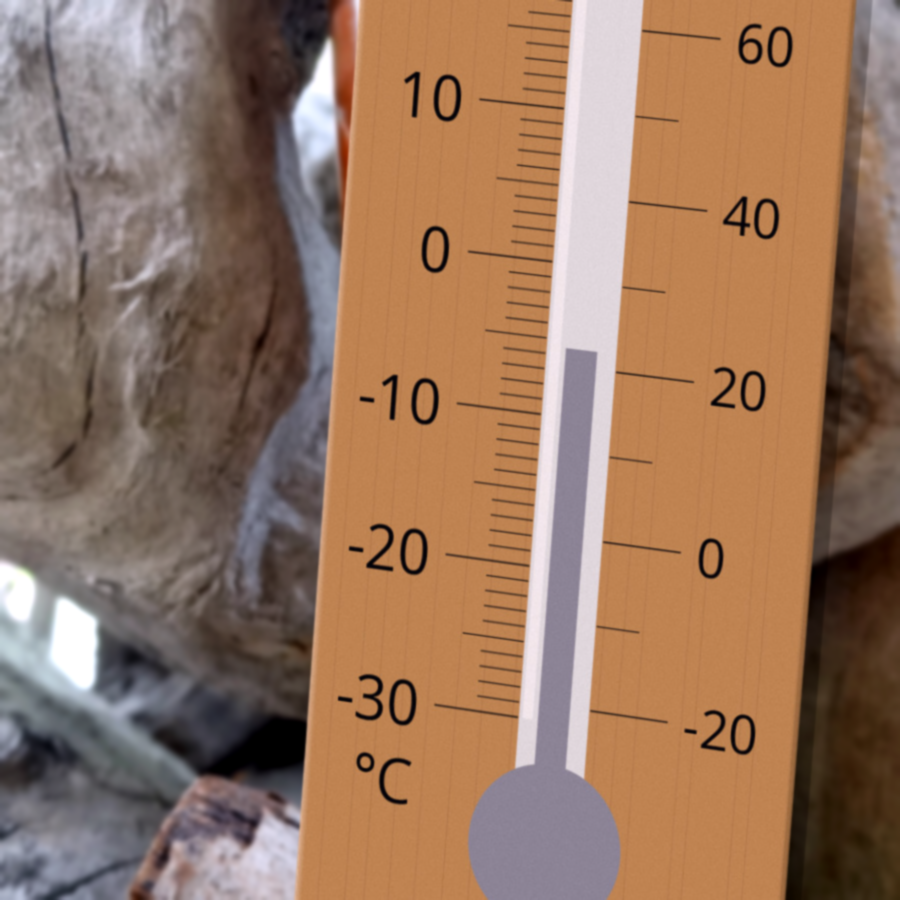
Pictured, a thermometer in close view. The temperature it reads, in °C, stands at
-5.5 °C
